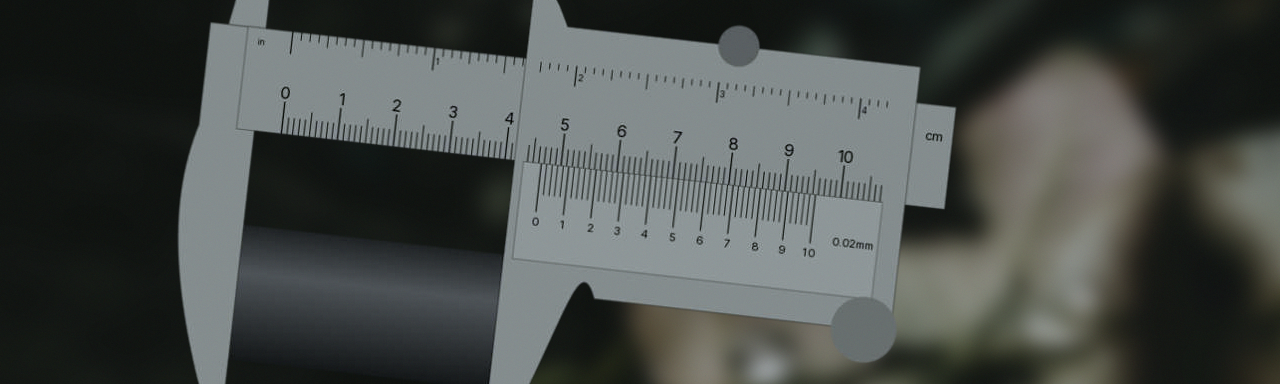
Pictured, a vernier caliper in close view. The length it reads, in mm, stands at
46.5 mm
